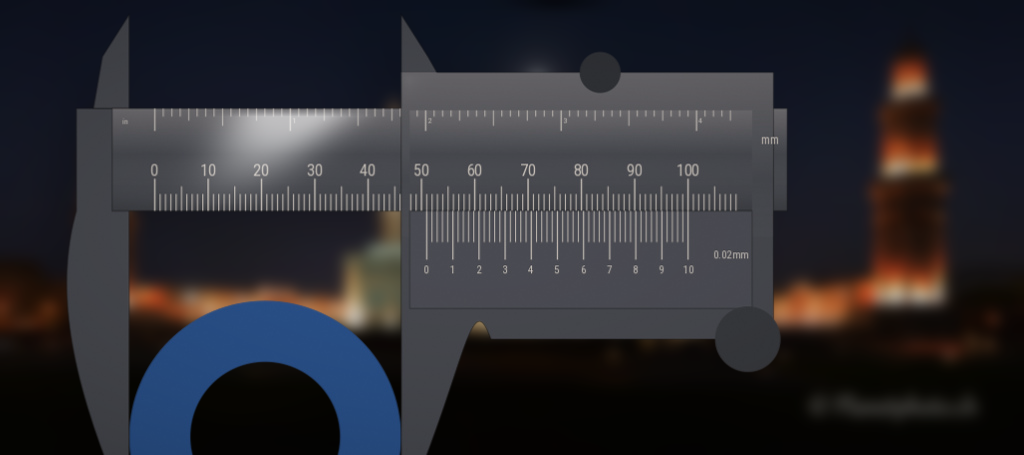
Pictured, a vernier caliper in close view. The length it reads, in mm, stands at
51.0 mm
